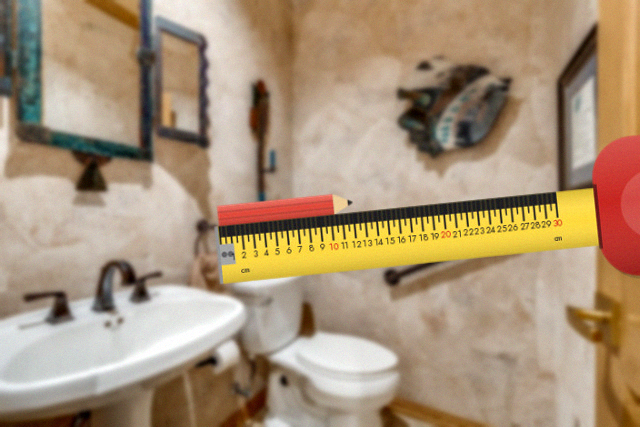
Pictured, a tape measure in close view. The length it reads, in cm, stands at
12 cm
